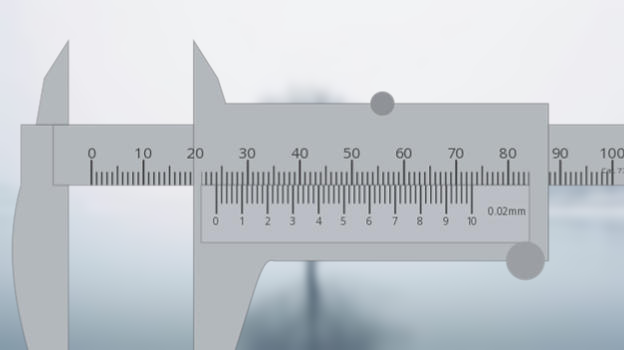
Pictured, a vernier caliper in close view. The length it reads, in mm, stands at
24.0 mm
